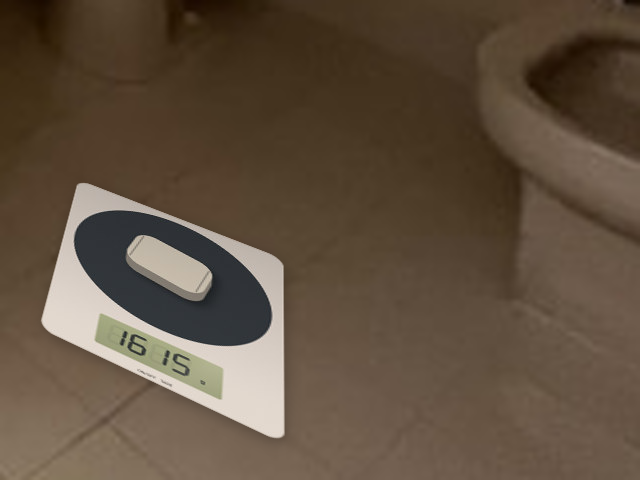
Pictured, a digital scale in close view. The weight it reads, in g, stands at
1615 g
